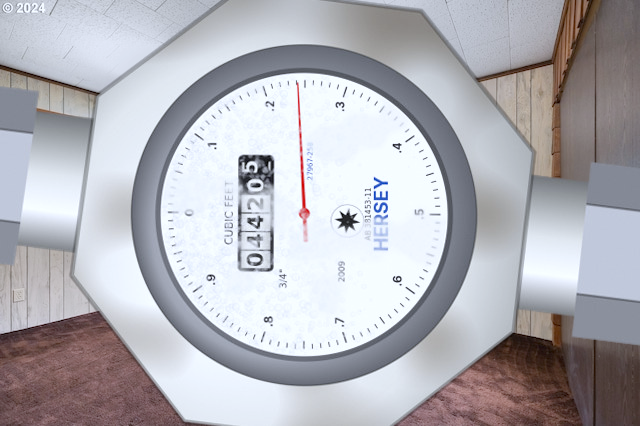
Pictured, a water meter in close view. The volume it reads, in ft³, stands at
44205.24 ft³
